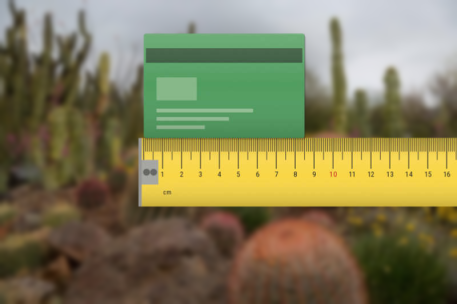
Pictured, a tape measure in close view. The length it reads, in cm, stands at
8.5 cm
